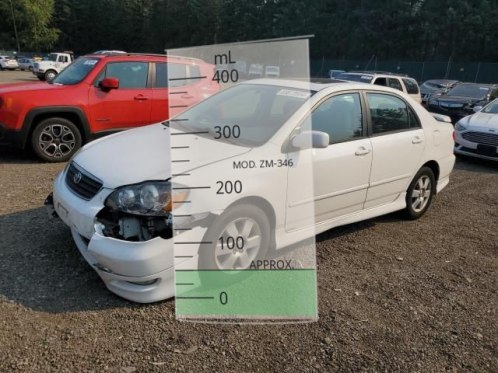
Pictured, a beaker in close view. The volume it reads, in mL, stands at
50 mL
